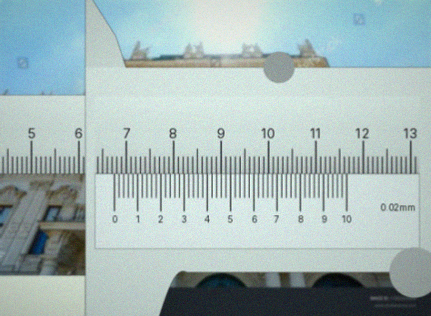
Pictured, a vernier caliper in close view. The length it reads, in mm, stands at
67.5 mm
